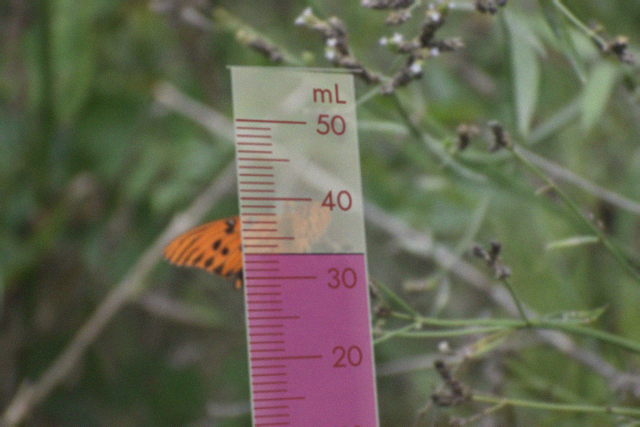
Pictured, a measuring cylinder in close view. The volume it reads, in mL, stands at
33 mL
